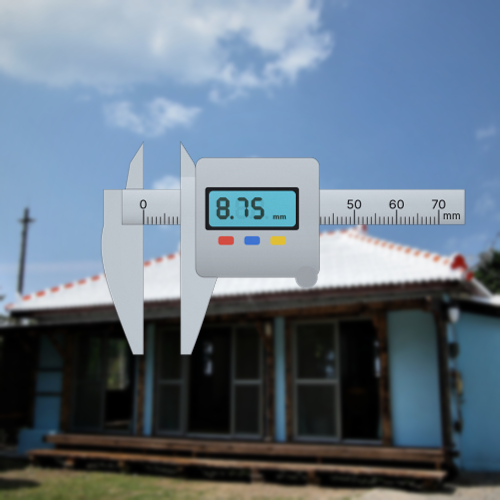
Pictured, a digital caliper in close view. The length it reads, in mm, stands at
8.75 mm
